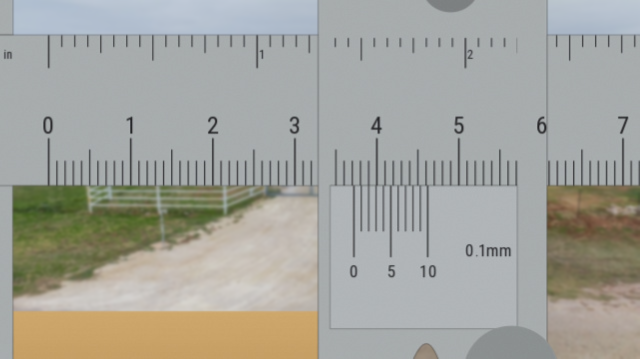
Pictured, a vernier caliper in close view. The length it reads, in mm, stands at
37.2 mm
